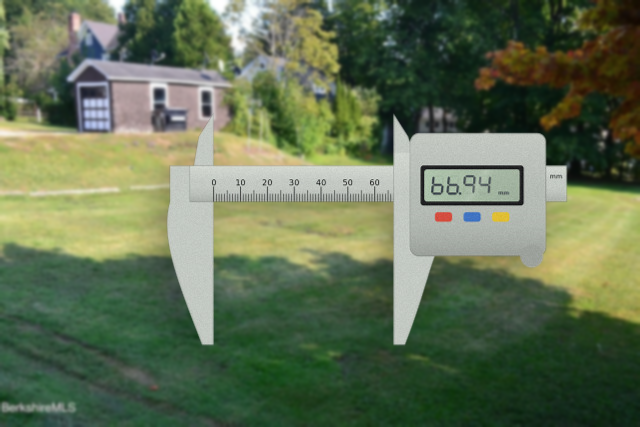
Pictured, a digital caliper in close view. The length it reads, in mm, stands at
66.94 mm
